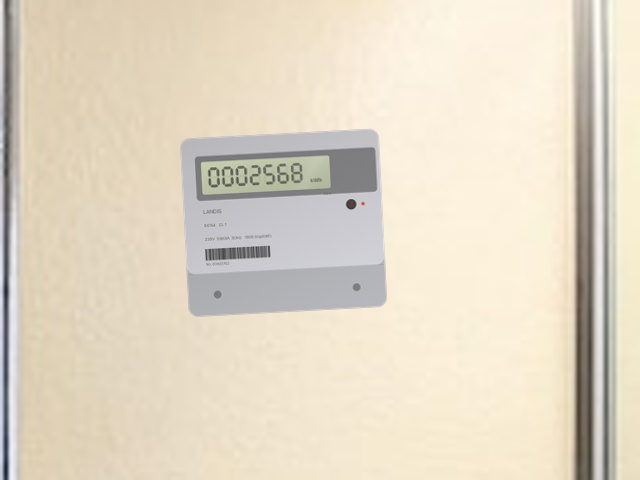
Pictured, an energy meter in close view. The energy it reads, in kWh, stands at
2568 kWh
